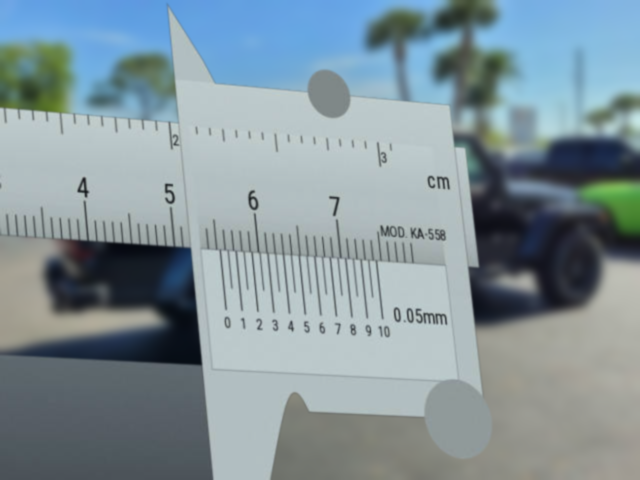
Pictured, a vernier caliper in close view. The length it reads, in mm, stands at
55.4 mm
